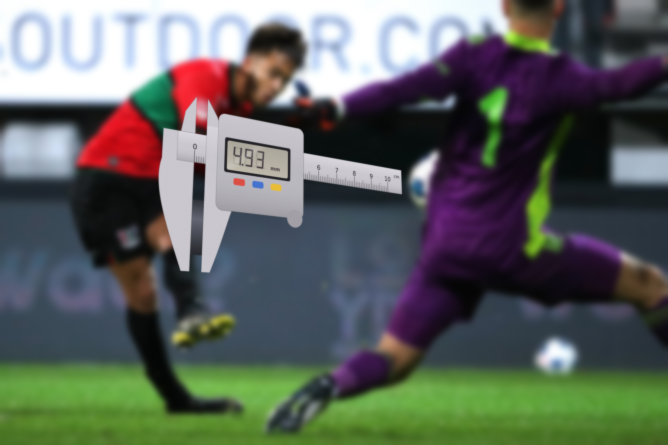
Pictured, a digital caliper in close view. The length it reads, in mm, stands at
4.93 mm
